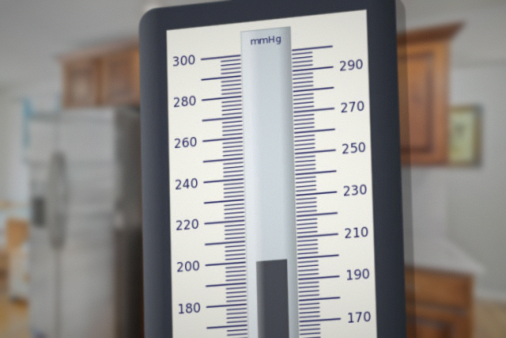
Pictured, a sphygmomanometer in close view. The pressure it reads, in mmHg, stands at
200 mmHg
